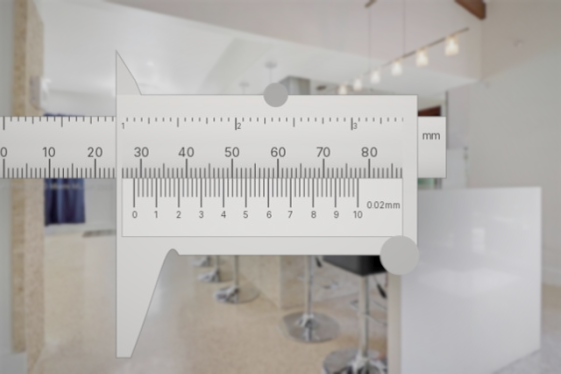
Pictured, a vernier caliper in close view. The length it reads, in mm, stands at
28.5 mm
